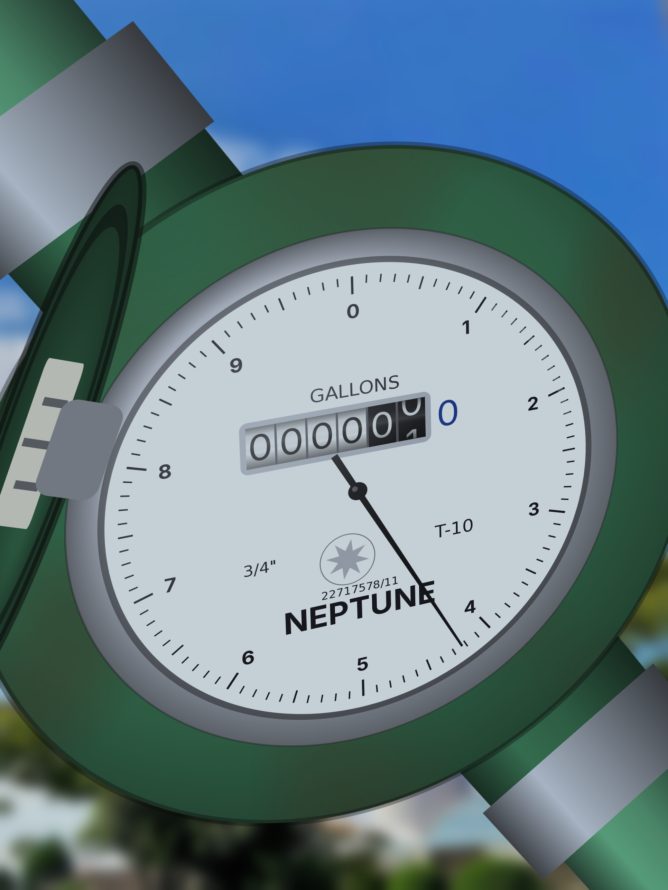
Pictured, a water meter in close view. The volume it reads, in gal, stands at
4.2 gal
